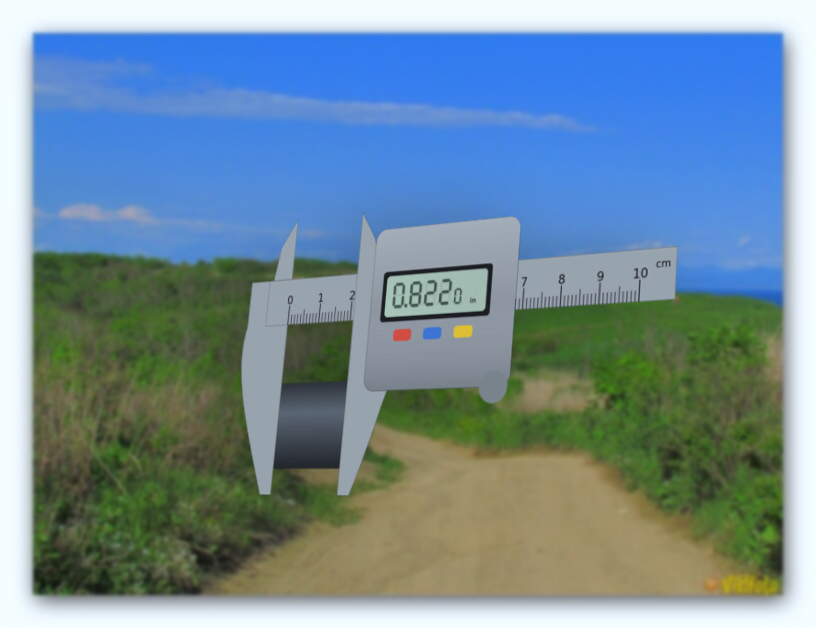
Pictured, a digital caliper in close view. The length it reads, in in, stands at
0.8220 in
